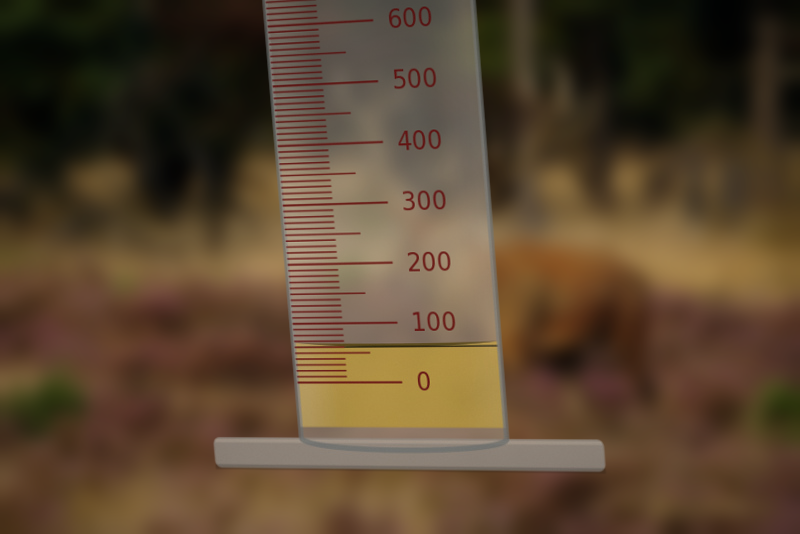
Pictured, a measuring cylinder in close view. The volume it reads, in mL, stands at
60 mL
